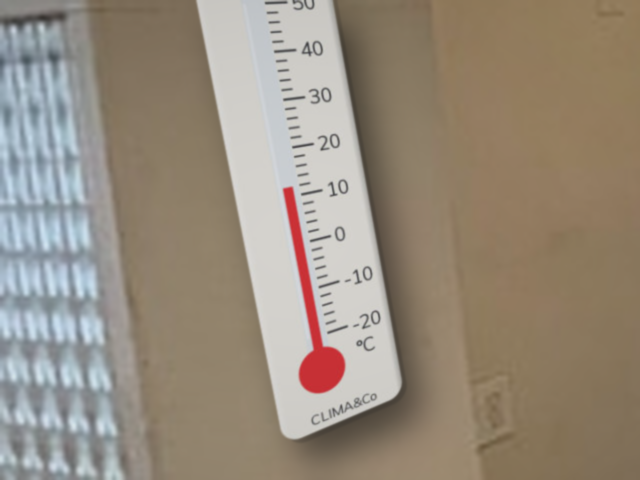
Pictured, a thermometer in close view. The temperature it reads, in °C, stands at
12 °C
